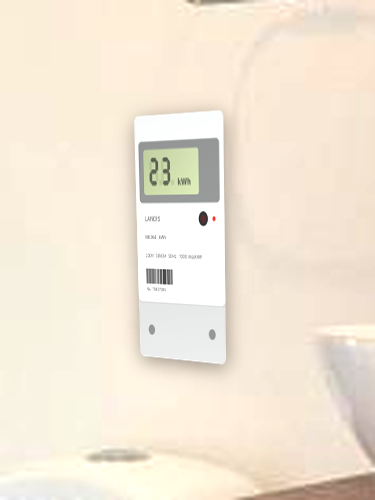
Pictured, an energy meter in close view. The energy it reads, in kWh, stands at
23 kWh
